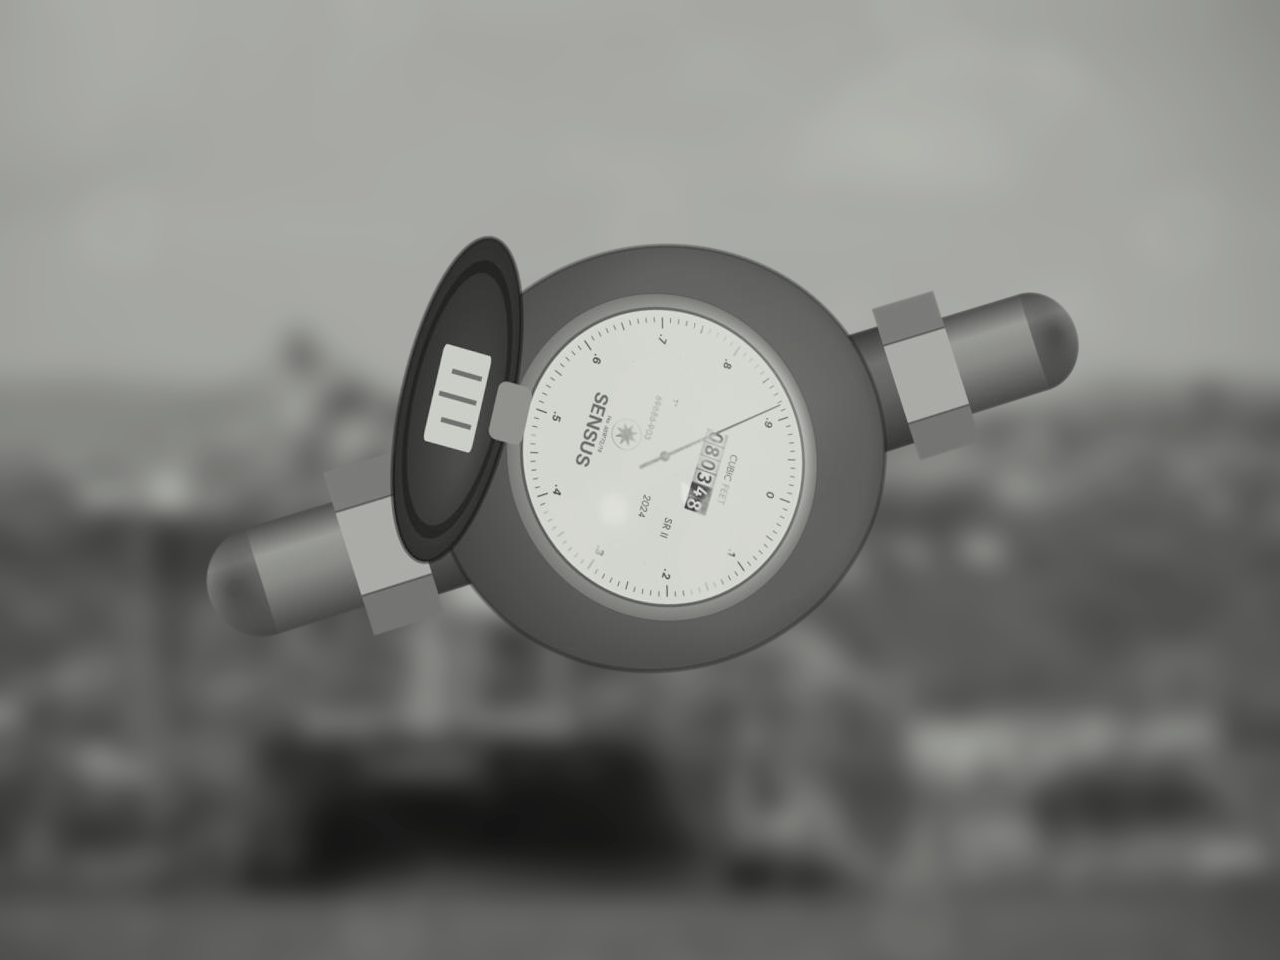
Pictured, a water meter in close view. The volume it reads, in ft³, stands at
80347.88 ft³
